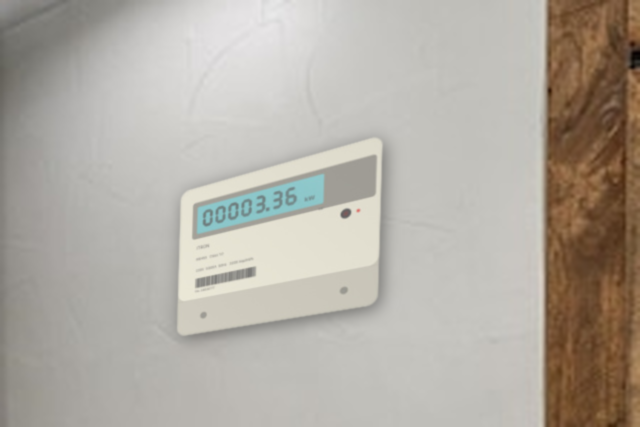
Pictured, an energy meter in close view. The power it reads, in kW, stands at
3.36 kW
